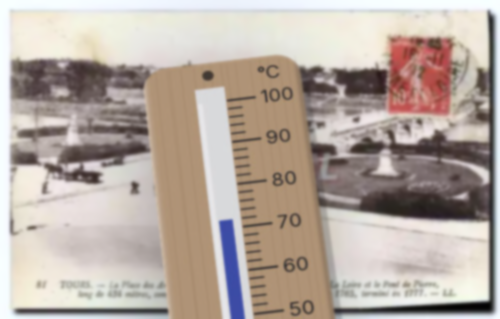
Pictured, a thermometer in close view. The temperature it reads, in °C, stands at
72 °C
